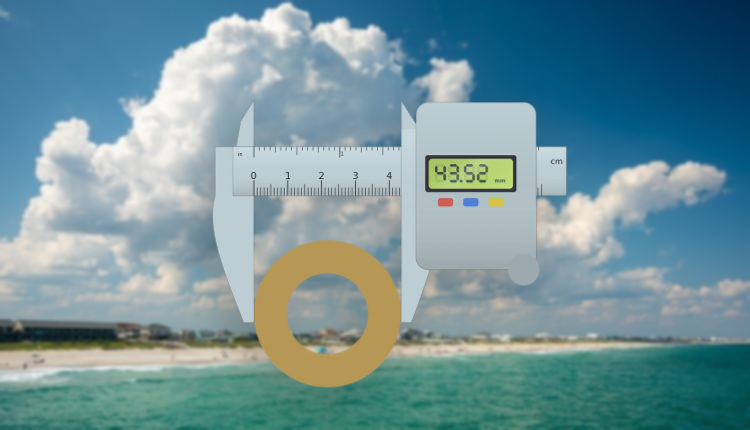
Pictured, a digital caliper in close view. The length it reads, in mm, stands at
43.52 mm
